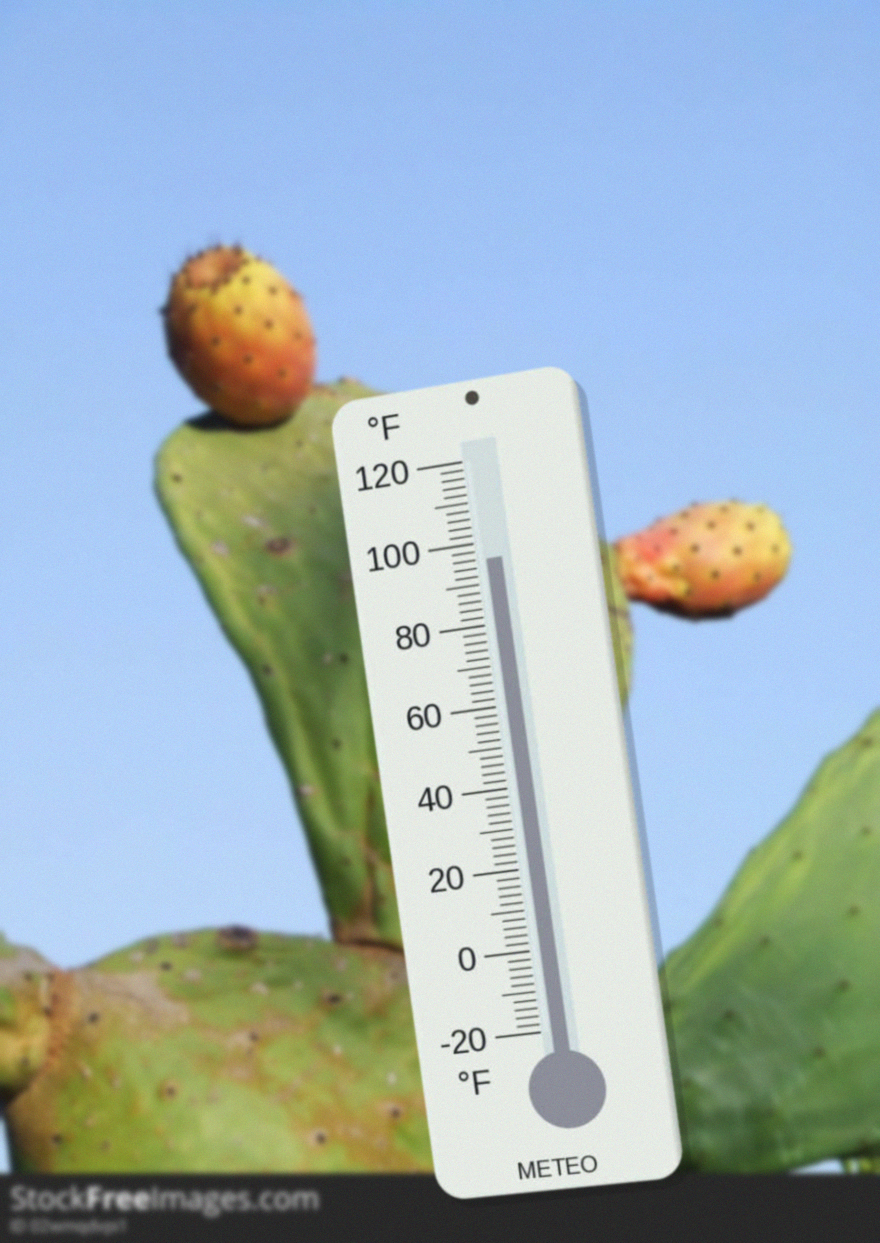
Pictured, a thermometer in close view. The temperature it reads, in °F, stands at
96 °F
